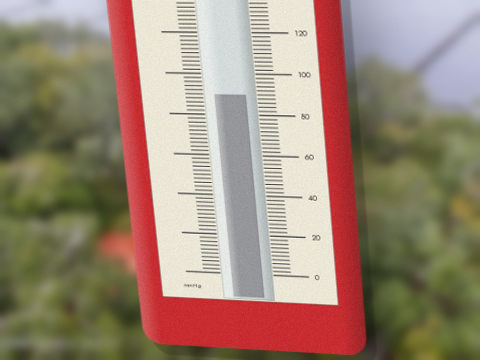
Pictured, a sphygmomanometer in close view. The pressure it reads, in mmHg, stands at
90 mmHg
